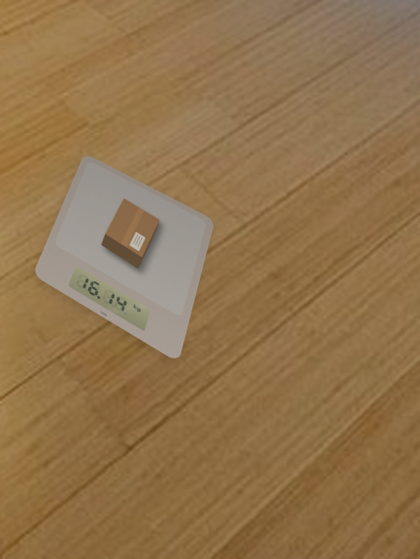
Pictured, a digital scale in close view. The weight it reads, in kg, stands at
16.14 kg
